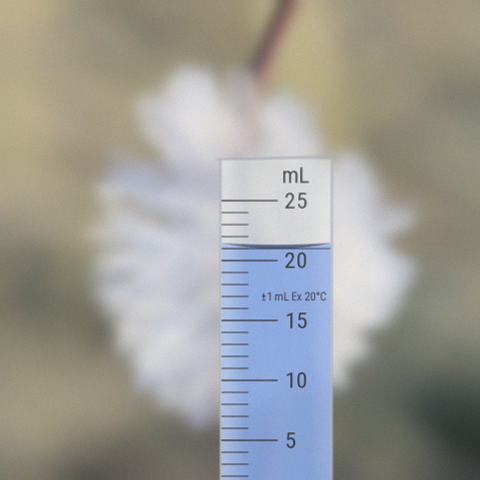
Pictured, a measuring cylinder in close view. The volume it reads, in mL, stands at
21 mL
